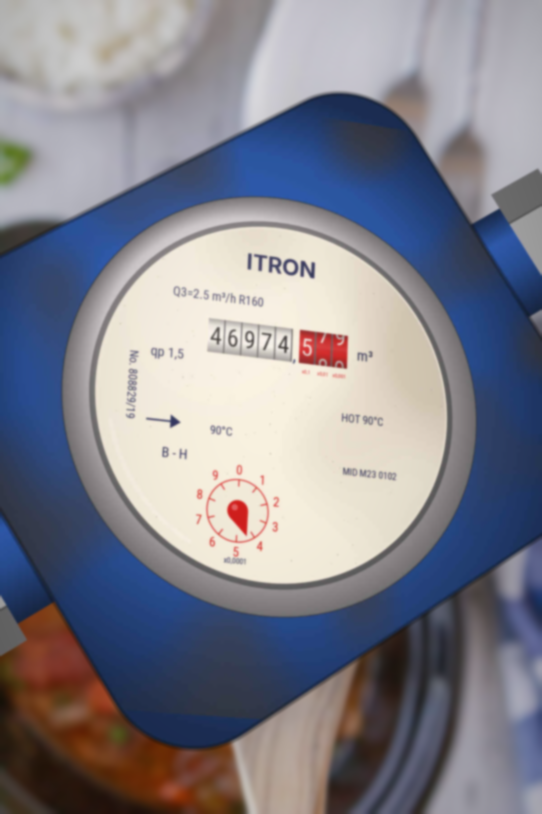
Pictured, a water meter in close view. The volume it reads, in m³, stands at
46974.5794 m³
